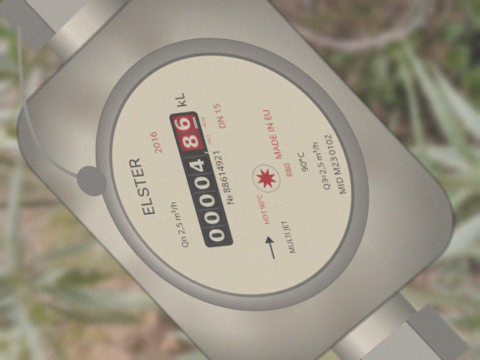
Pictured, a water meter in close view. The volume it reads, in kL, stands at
4.86 kL
